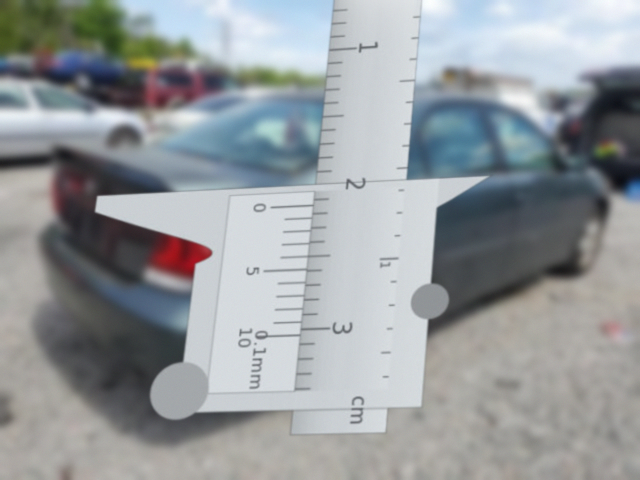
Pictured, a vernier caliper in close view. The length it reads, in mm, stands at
21.4 mm
